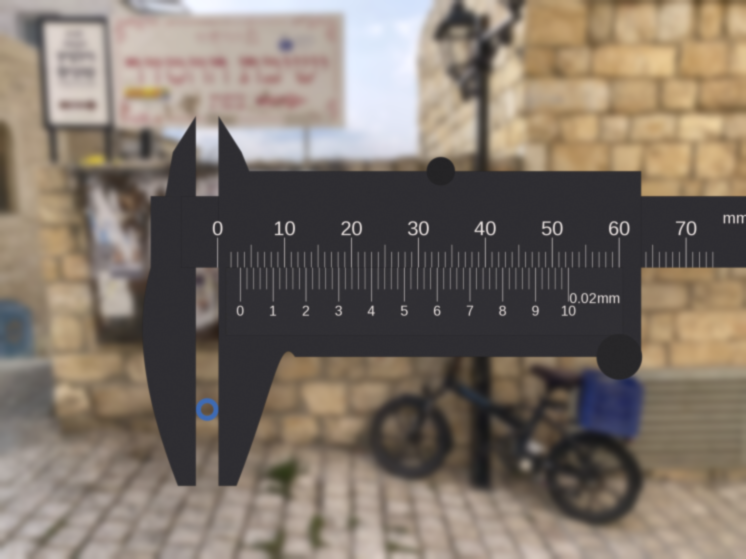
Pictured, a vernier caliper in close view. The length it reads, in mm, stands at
3.4 mm
